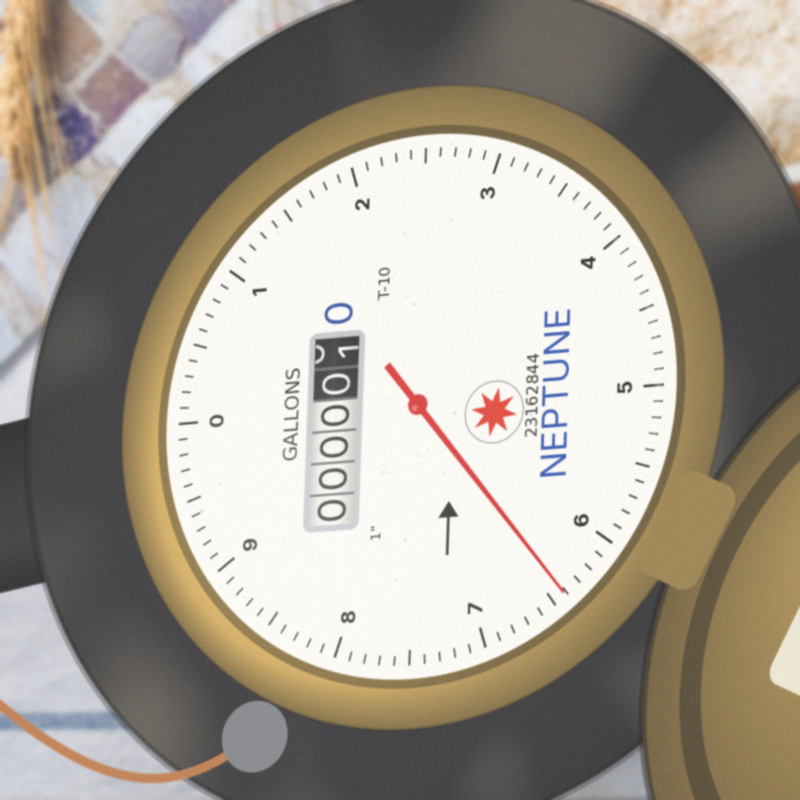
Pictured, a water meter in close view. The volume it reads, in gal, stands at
6.4 gal
